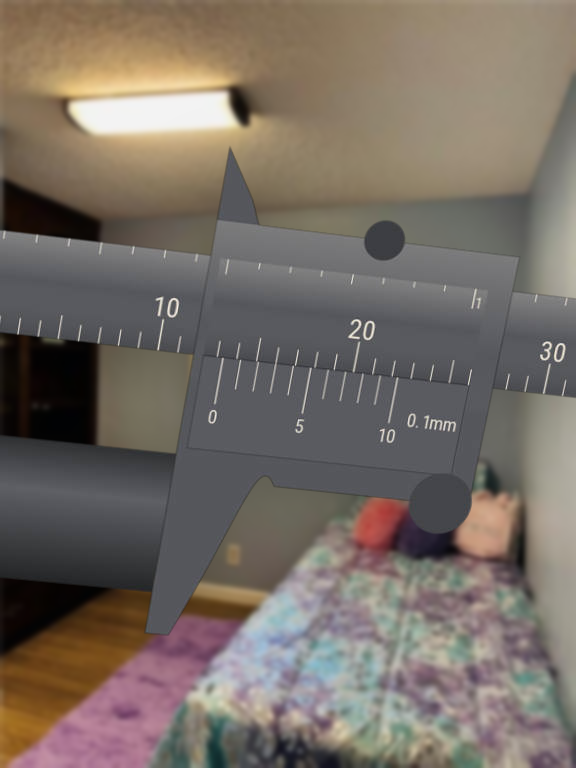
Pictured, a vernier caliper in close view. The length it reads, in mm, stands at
13.3 mm
